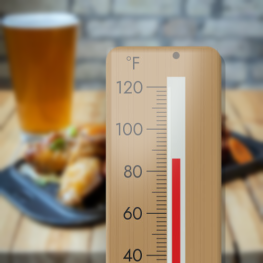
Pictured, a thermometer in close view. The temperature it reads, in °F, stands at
86 °F
